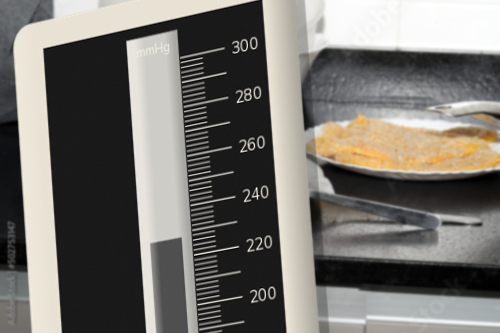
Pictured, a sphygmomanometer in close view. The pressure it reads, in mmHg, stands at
228 mmHg
